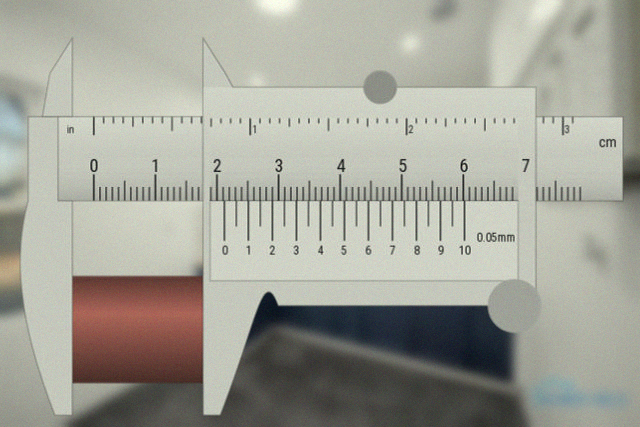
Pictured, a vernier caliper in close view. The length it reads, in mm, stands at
21.2 mm
